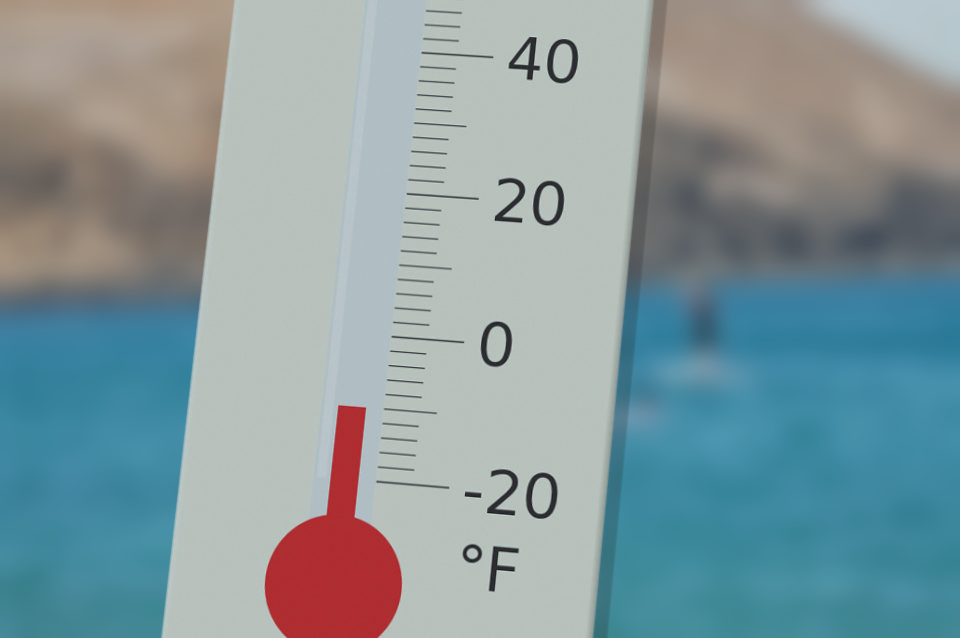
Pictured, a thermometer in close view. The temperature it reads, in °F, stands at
-10 °F
